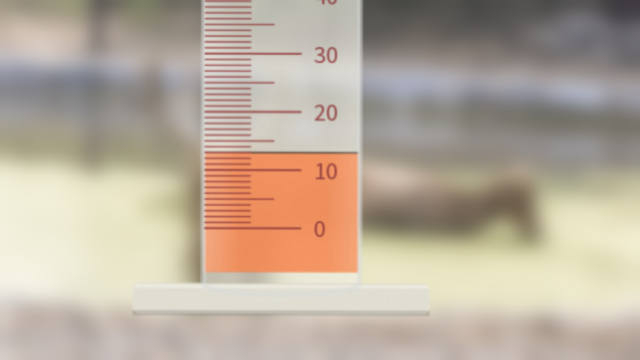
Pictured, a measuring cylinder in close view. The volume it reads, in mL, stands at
13 mL
